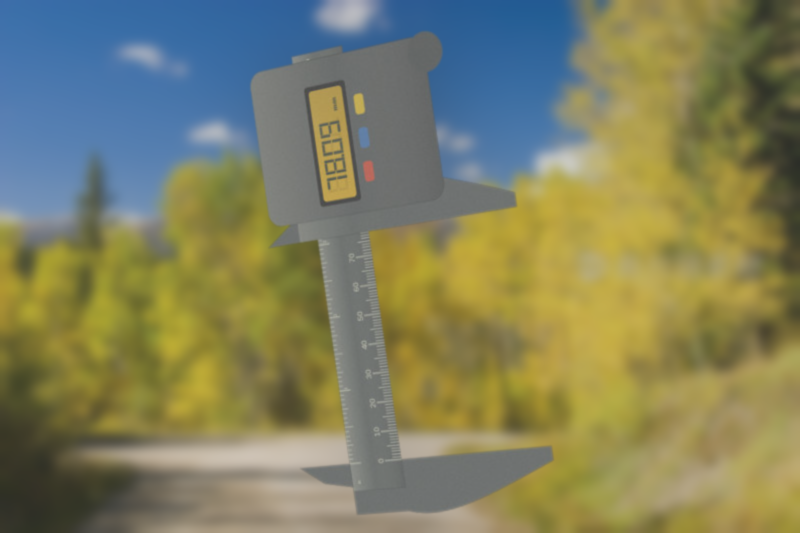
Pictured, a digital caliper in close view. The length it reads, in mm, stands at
78.09 mm
